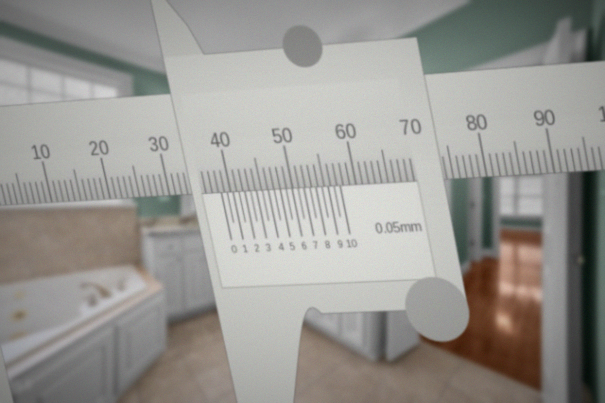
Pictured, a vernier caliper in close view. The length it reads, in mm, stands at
38.5 mm
